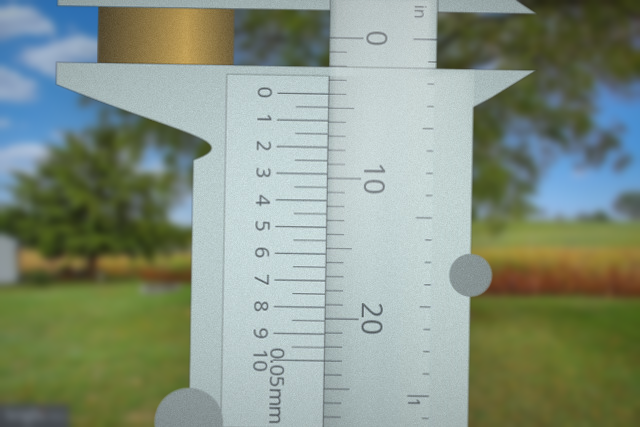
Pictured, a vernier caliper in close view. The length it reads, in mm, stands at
4.0 mm
